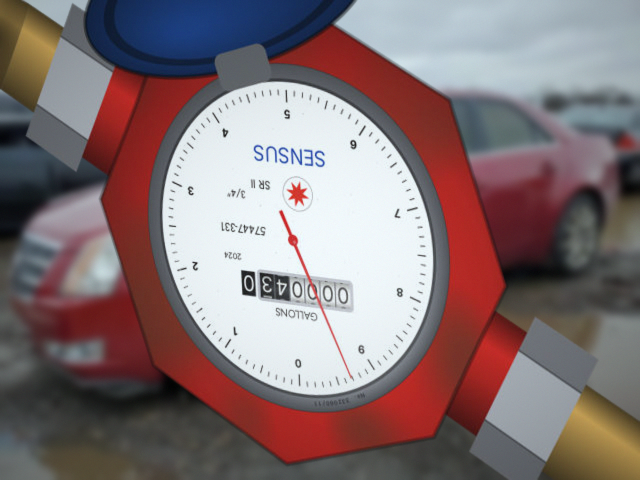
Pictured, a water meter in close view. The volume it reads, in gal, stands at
429.3 gal
